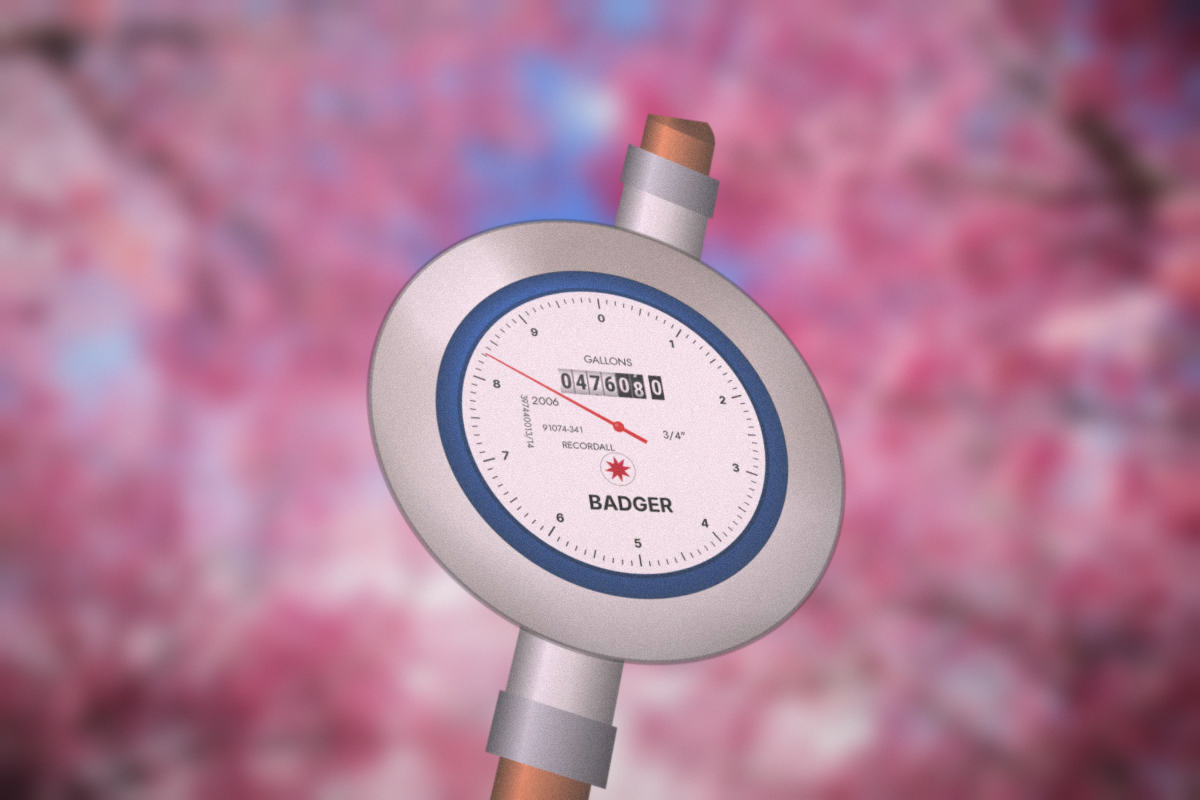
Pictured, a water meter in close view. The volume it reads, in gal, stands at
476078.3 gal
